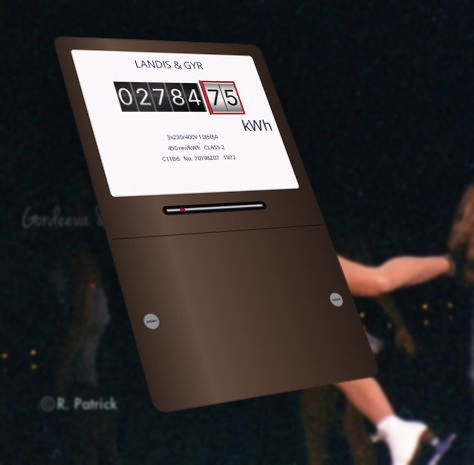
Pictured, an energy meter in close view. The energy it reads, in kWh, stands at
2784.75 kWh
